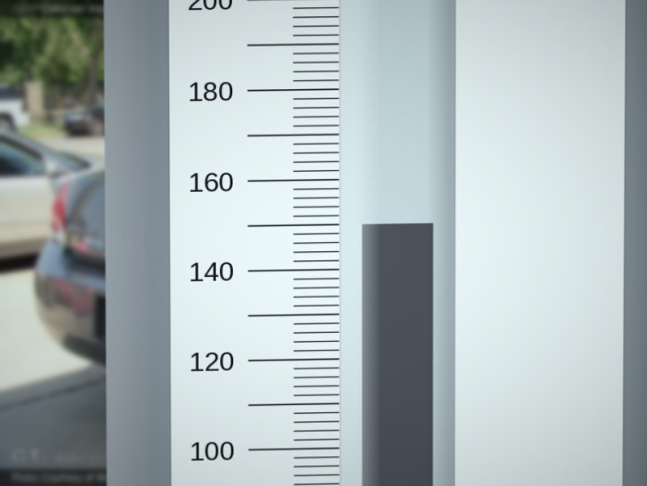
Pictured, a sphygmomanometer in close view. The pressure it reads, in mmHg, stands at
150 mmHg
